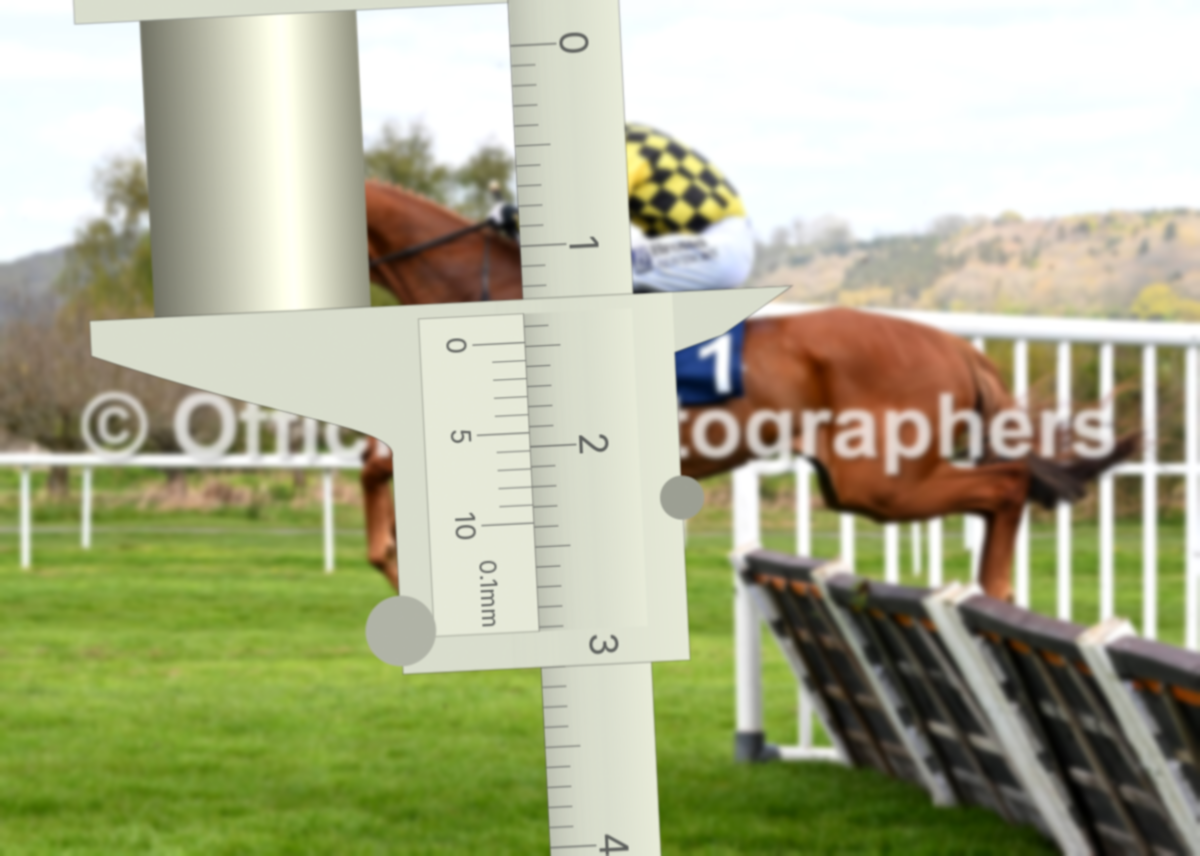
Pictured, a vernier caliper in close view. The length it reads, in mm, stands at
14.8 mm
